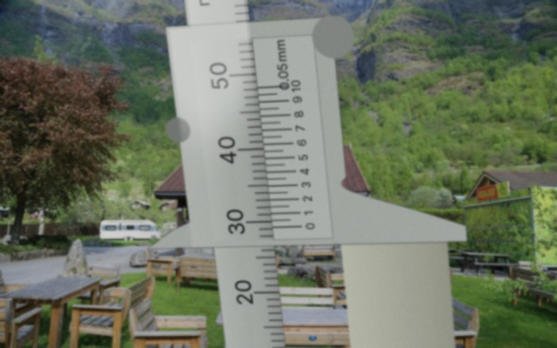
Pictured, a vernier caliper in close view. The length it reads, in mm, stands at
29.2 mm
